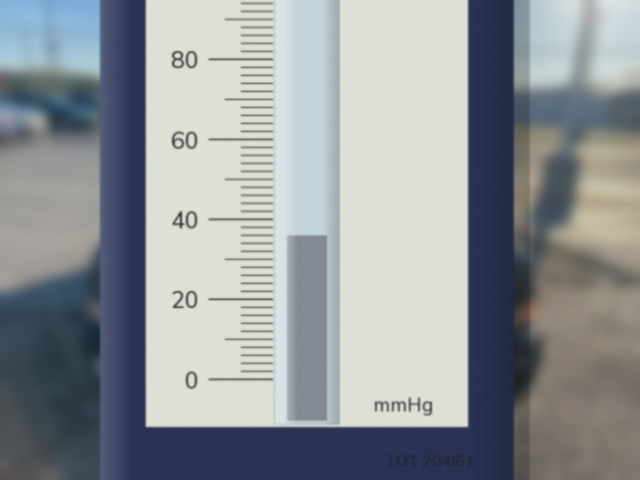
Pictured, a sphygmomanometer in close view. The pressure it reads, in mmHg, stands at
36 mmHg
